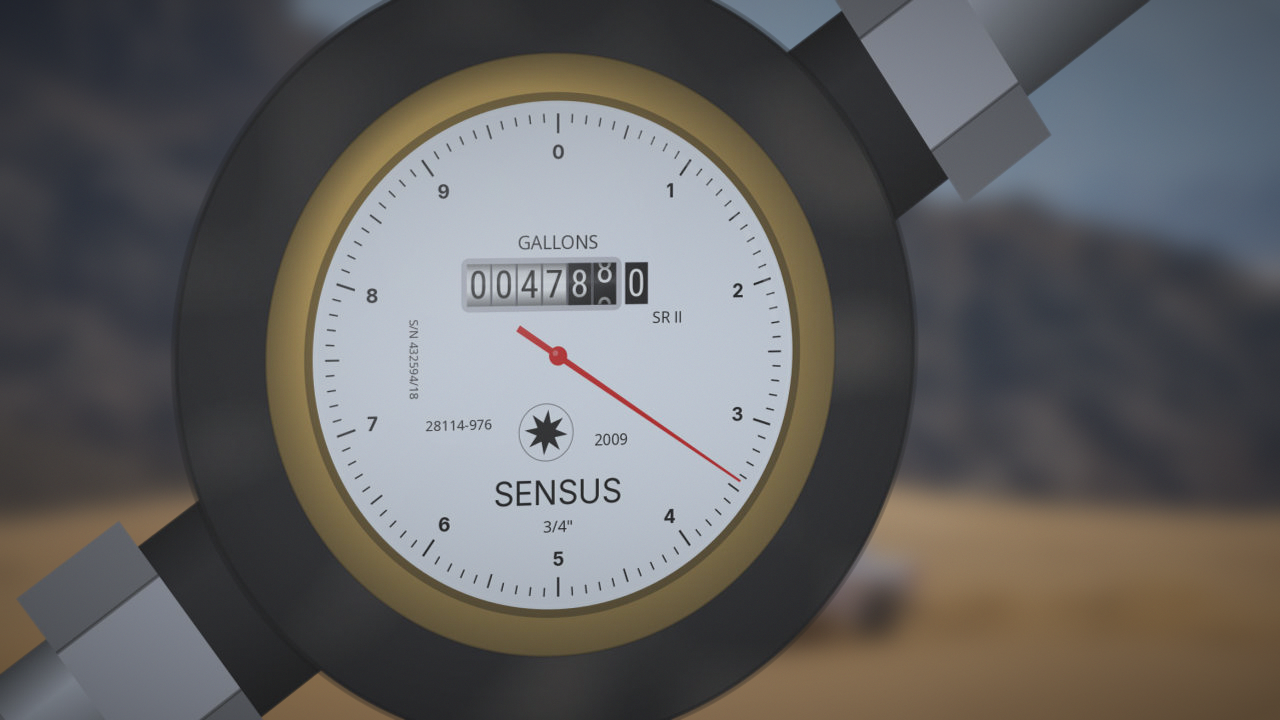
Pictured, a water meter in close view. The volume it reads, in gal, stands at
47883.4 gal
